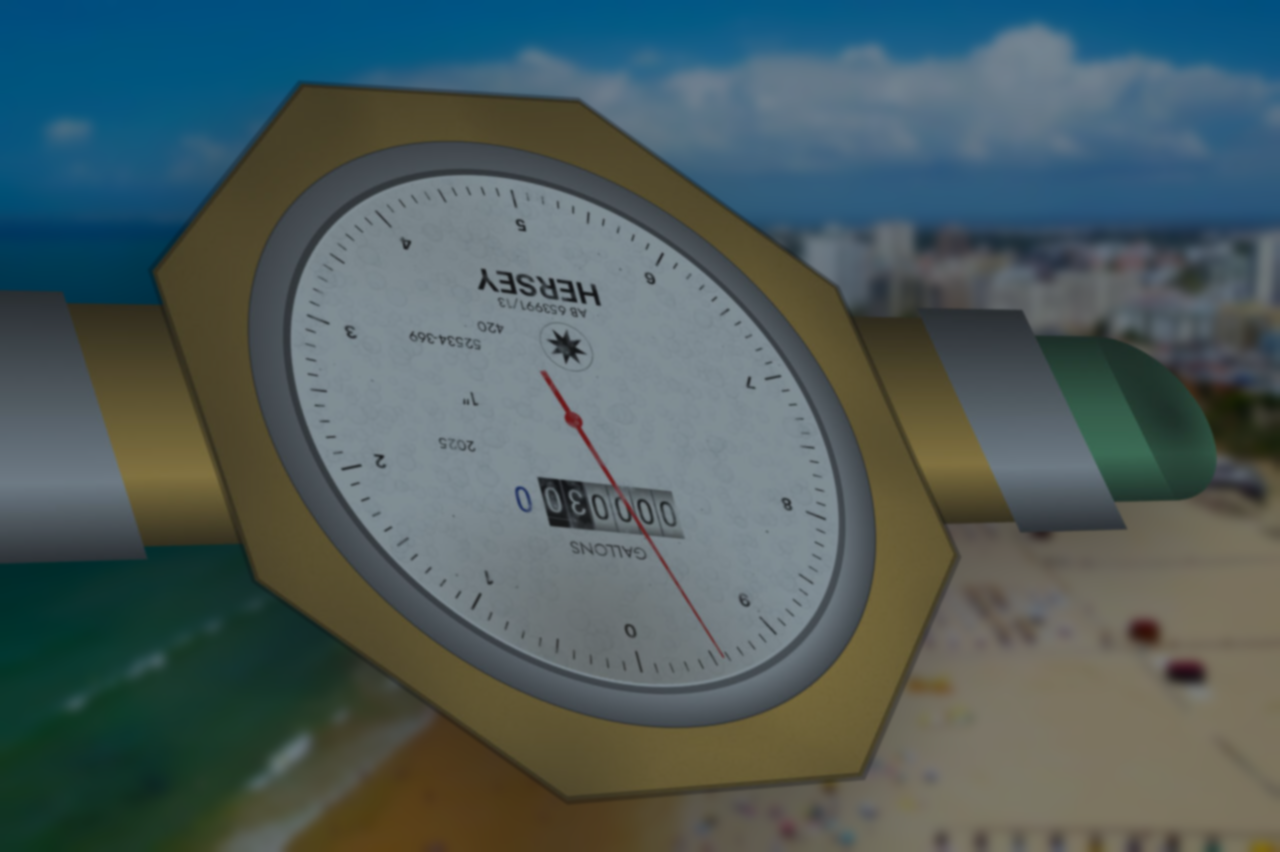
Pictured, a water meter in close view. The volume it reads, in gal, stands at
299.4 gal
